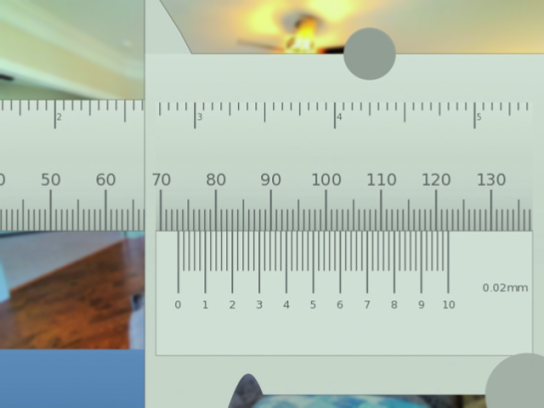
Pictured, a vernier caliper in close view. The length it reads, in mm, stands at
73.2 mm
